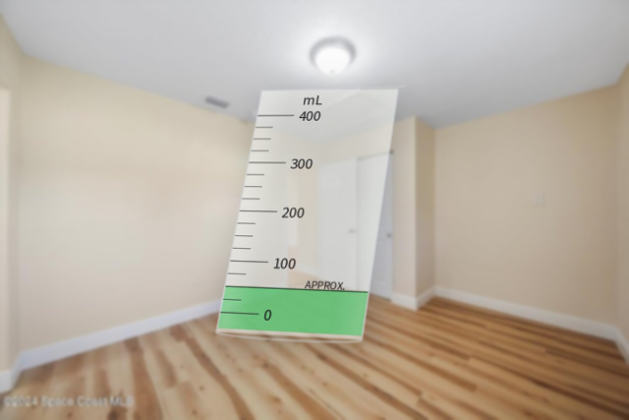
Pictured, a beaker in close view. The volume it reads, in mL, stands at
50 mL
